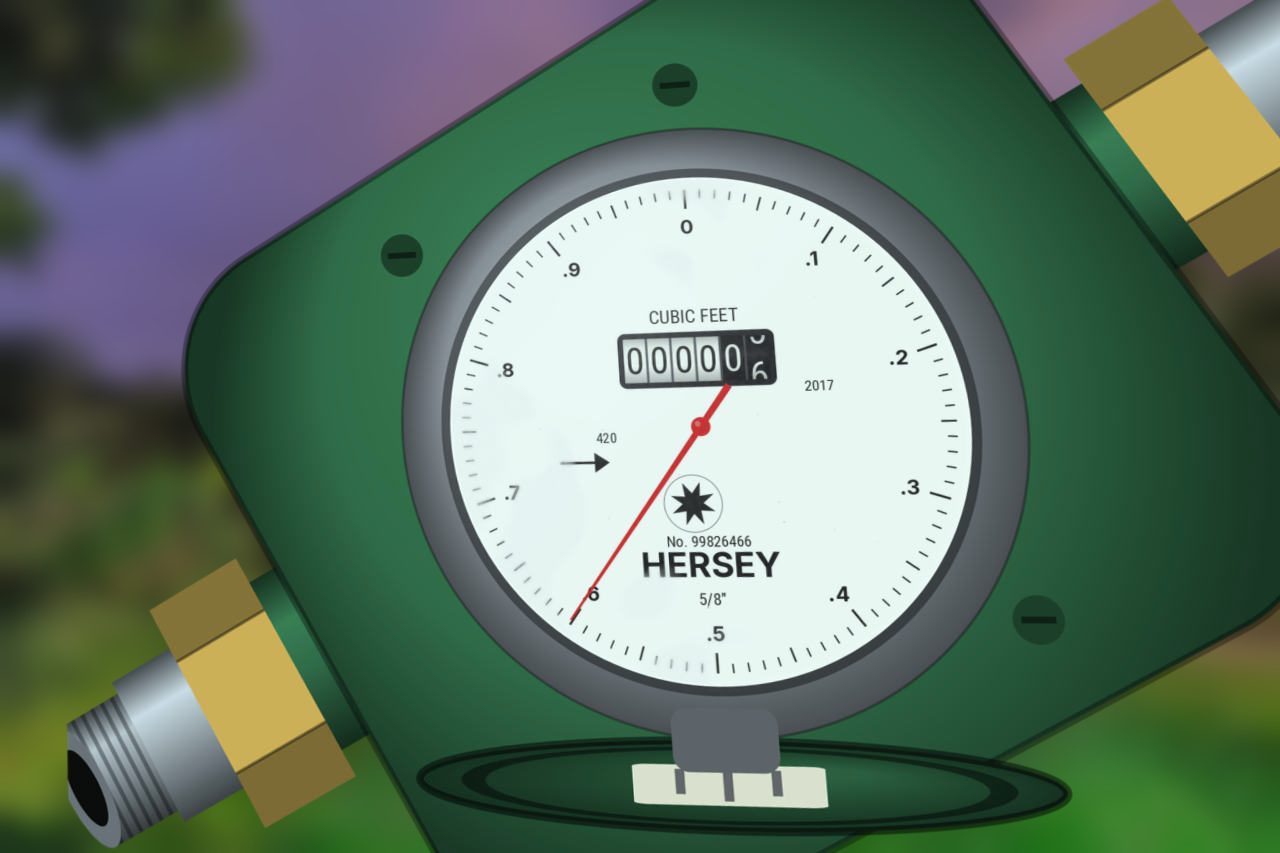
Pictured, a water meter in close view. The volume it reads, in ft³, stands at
5.60 ft³
